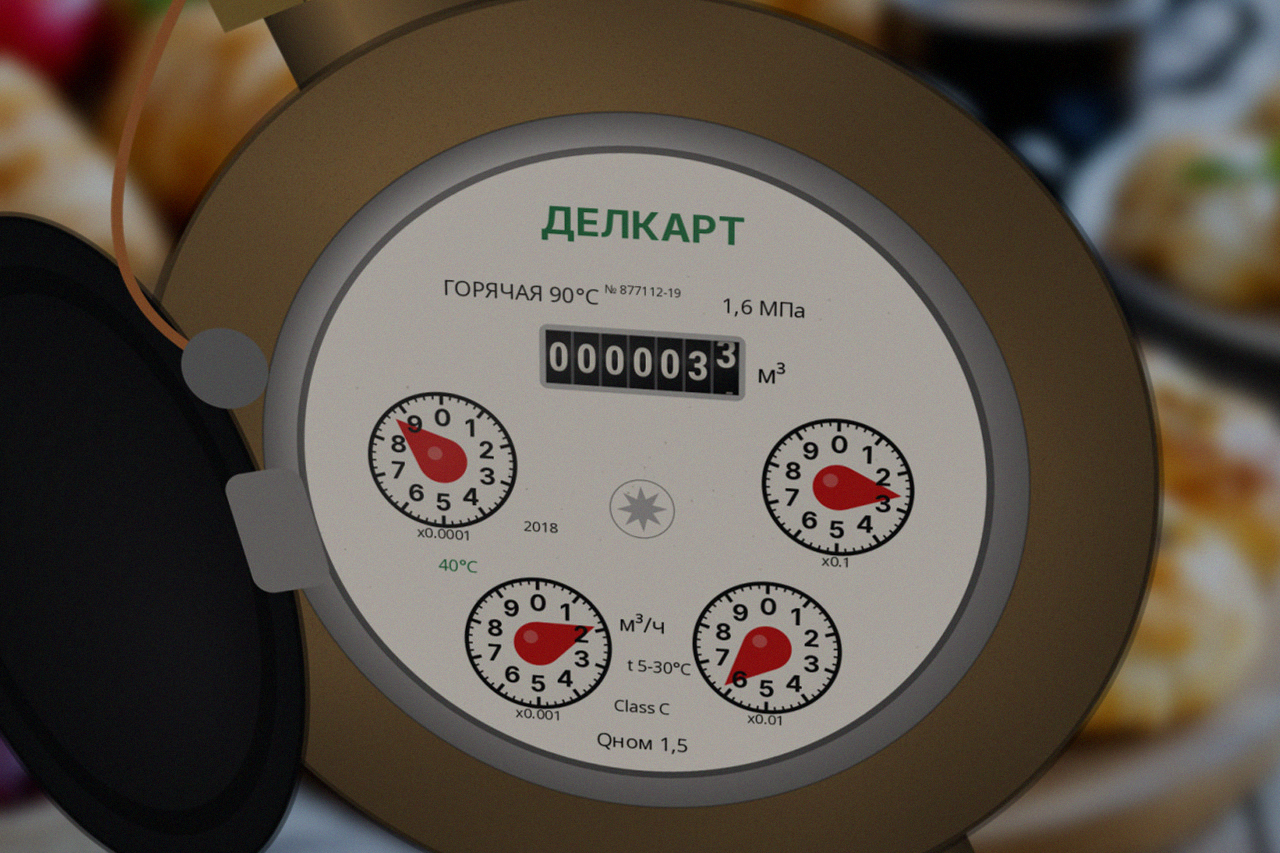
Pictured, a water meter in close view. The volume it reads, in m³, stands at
33.2618 m³
